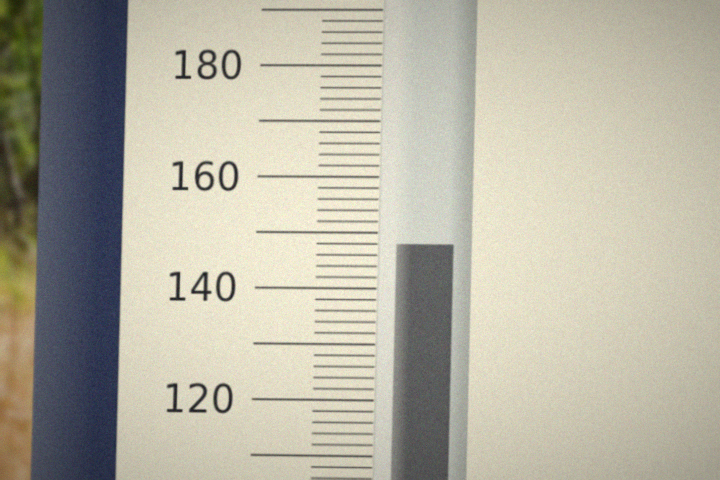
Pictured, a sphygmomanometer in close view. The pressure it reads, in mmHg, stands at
148 mmHg
